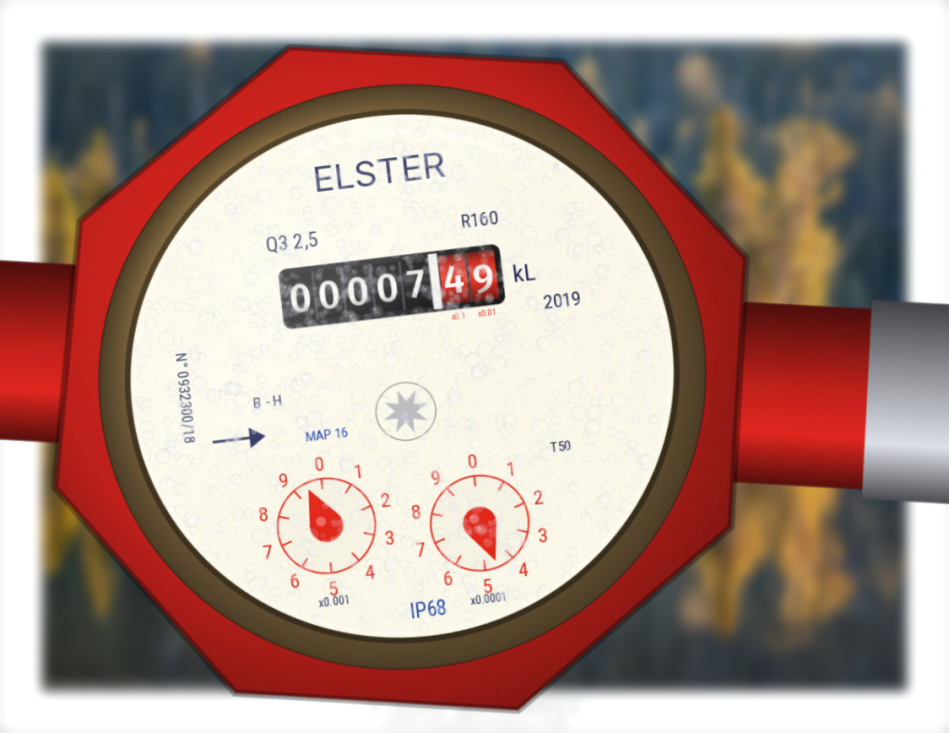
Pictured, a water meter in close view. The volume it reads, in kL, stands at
7.4894 kL
